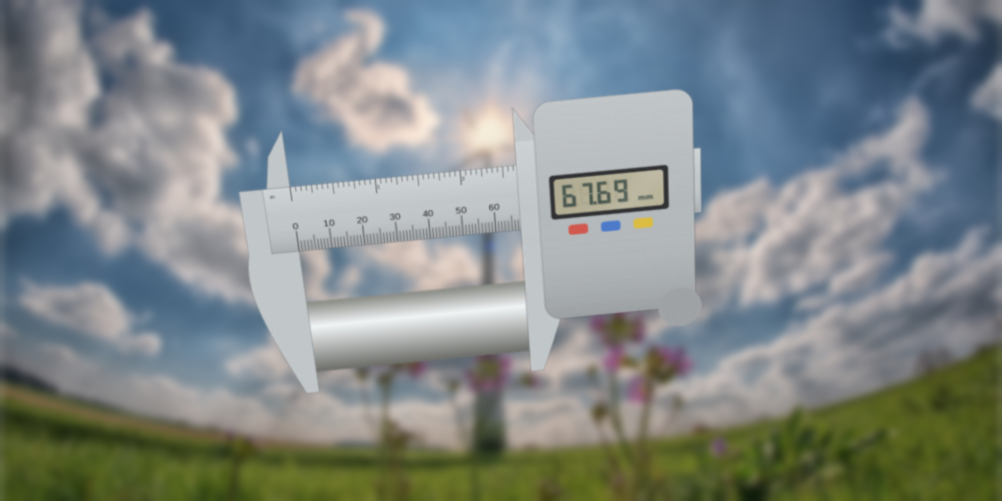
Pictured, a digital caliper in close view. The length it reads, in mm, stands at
67.69 mm
